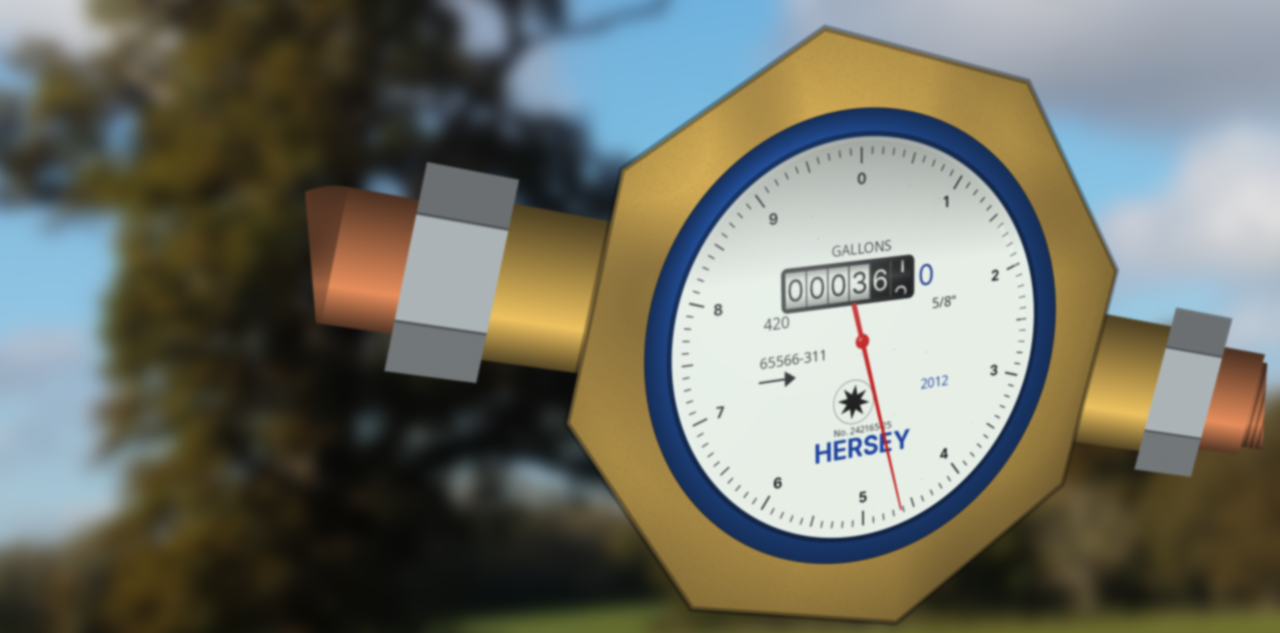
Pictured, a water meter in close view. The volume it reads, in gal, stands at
3614.6 gal
